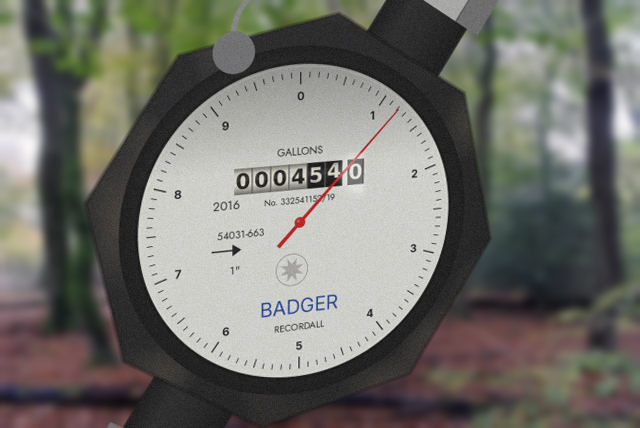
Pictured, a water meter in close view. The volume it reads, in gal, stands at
4541.2 gal
